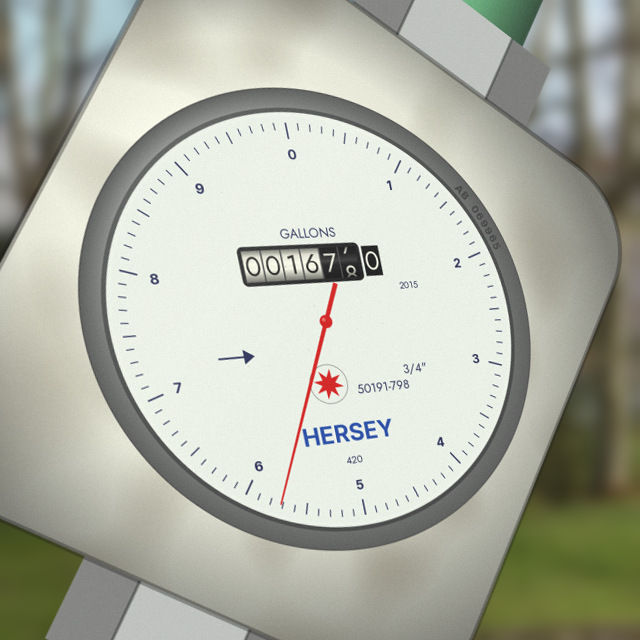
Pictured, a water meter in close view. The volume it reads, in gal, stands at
16775.7 gal
